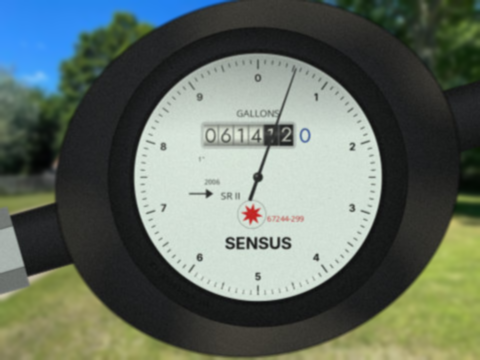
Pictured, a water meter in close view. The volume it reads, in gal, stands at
614120.5 gal
